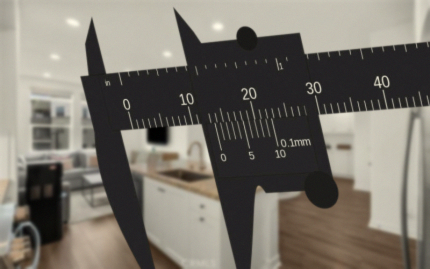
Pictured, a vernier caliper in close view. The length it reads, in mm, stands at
13.6 mm
